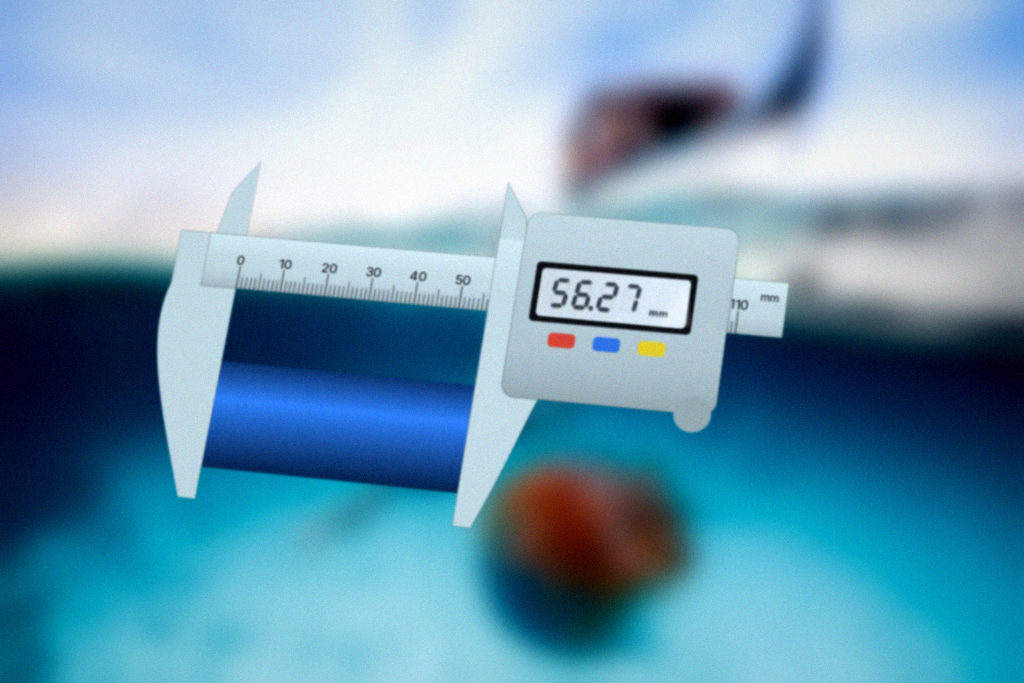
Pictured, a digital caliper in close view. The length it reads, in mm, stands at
56.27 mm
